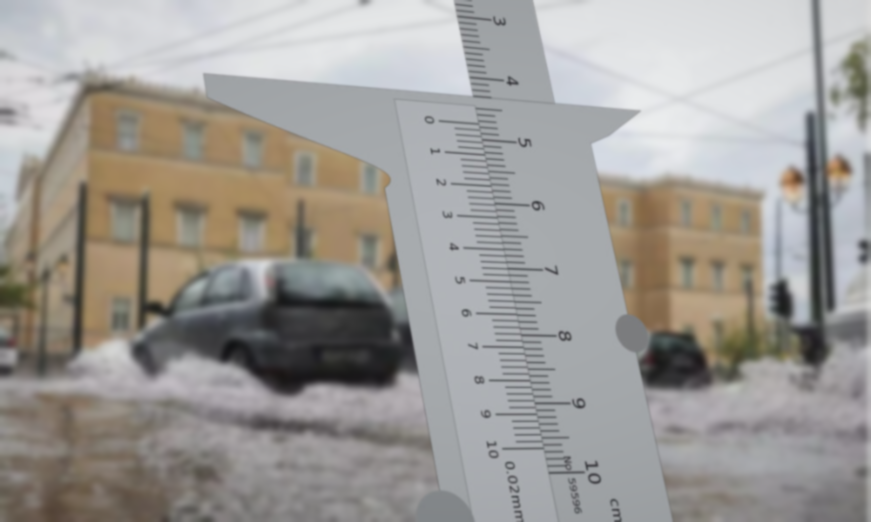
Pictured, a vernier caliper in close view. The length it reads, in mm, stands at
47.5 mm
